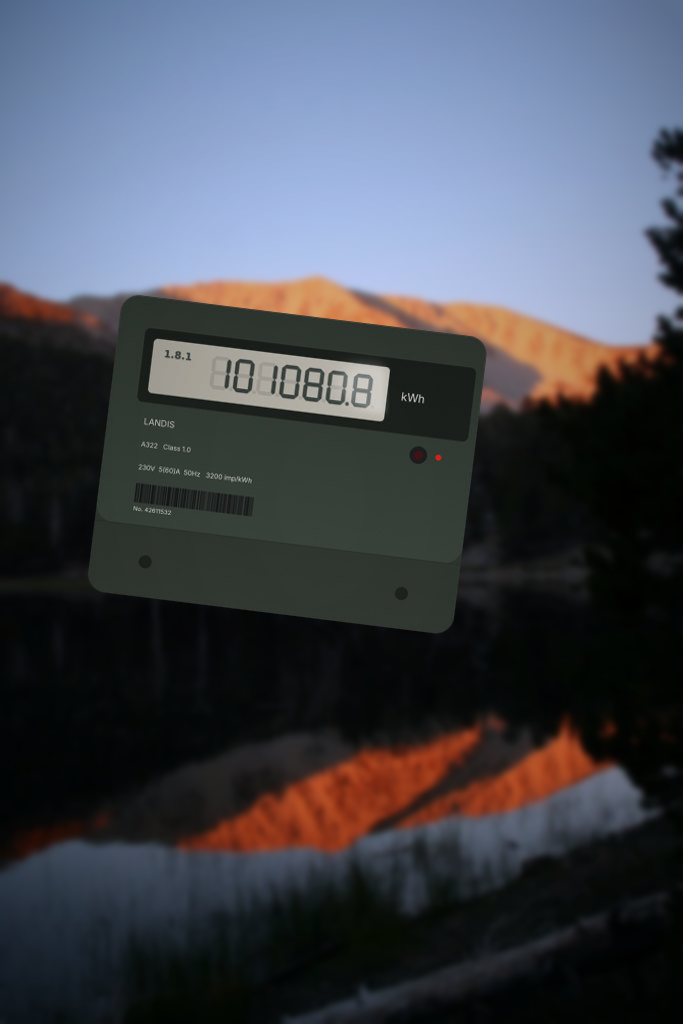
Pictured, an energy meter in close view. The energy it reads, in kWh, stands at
101080.8 kWh
